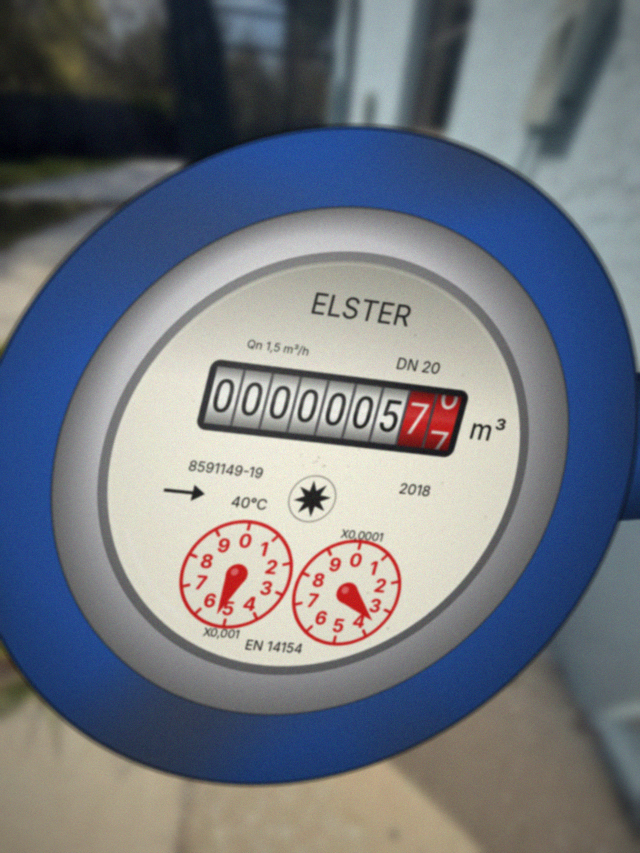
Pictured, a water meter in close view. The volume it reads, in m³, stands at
5.7653 m³
